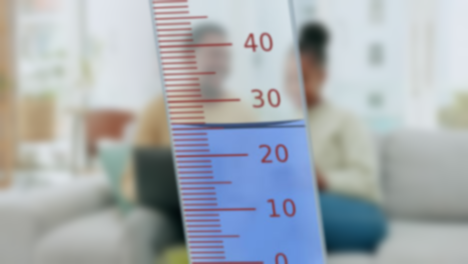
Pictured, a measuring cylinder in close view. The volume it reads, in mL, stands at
25 mL
